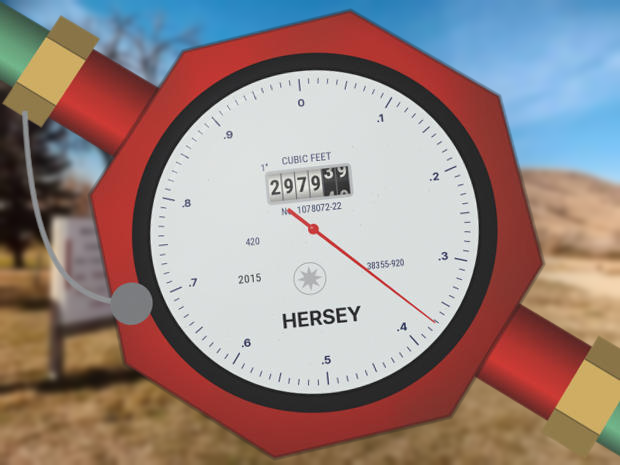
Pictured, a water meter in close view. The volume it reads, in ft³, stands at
297939.37 ft³
